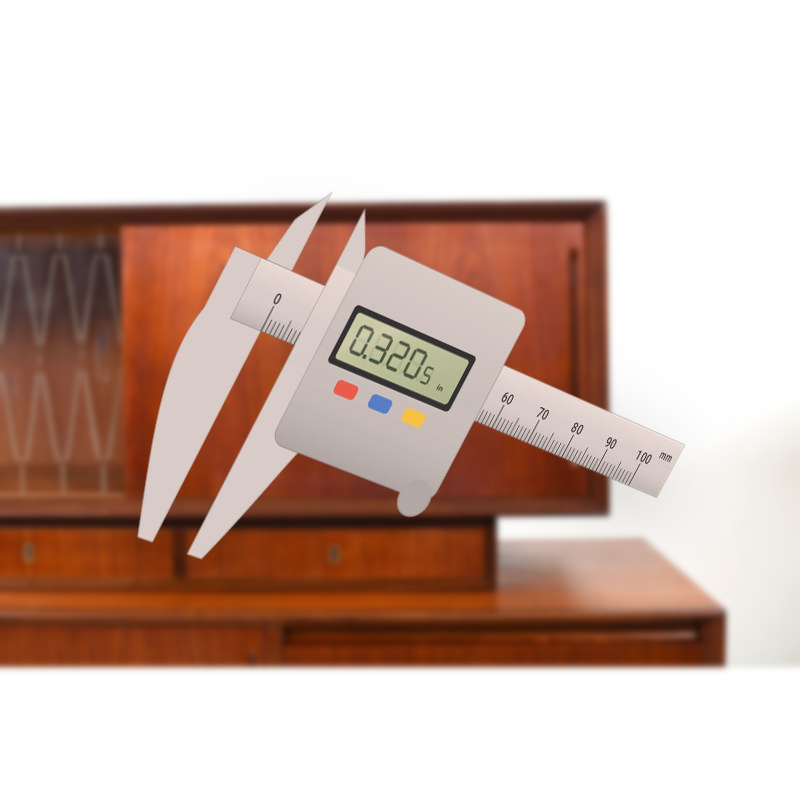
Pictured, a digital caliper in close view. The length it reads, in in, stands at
0.3205 in
